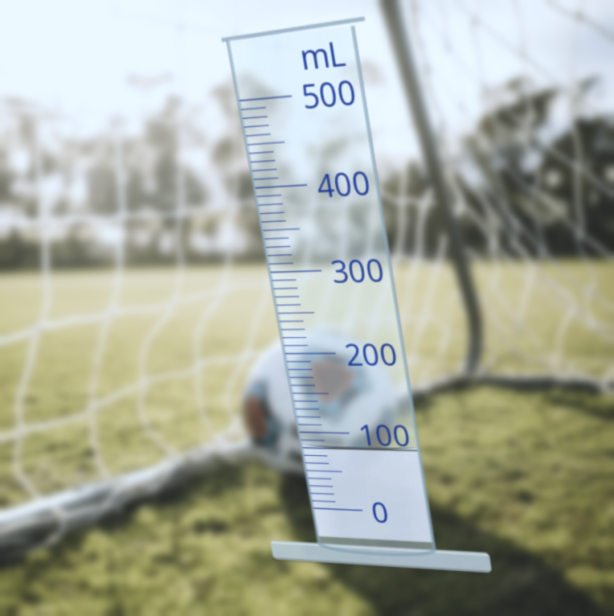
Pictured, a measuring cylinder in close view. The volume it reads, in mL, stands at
80 mL
